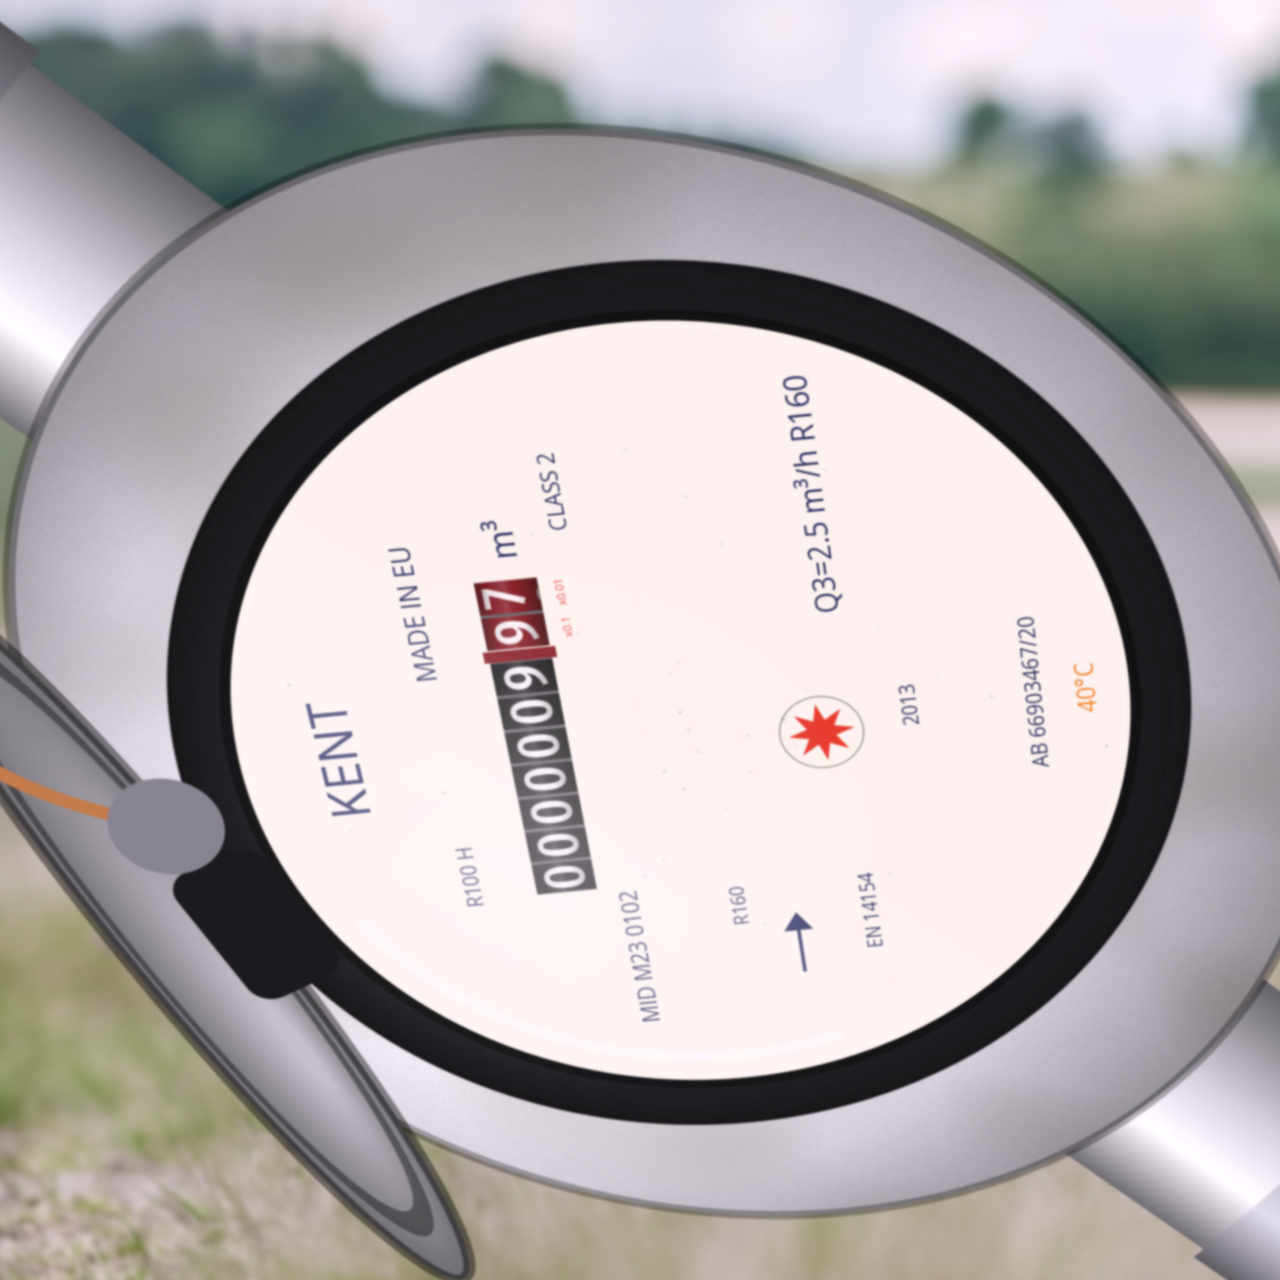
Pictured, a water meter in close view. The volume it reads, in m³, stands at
9.97 m³
